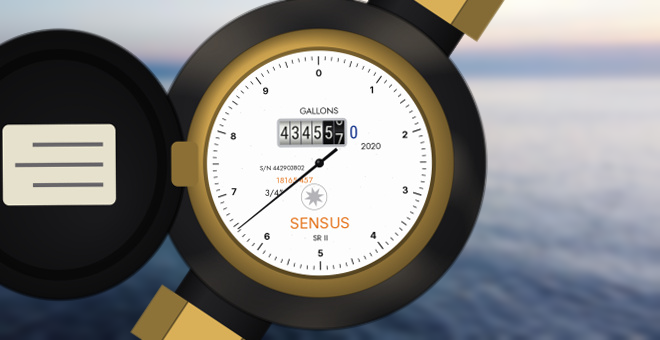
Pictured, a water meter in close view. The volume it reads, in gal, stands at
4345566.4 gal
